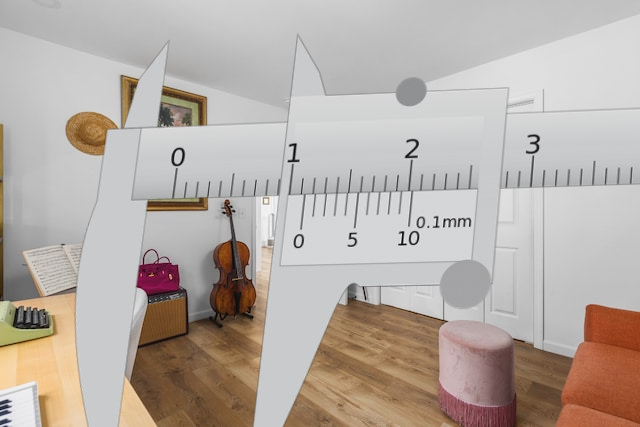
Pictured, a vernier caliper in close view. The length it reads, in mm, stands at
11.3 mm
